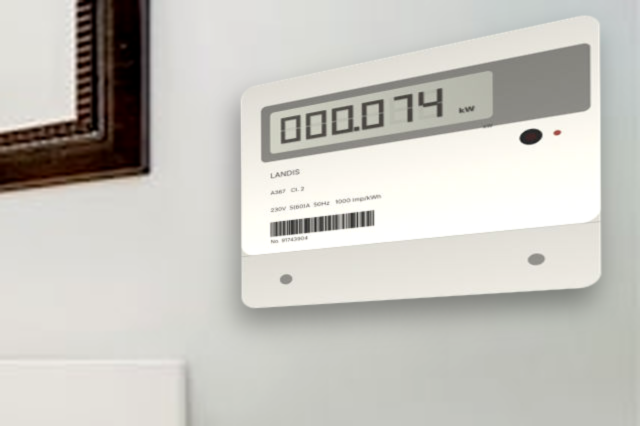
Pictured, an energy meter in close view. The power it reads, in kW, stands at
0.074 kW
